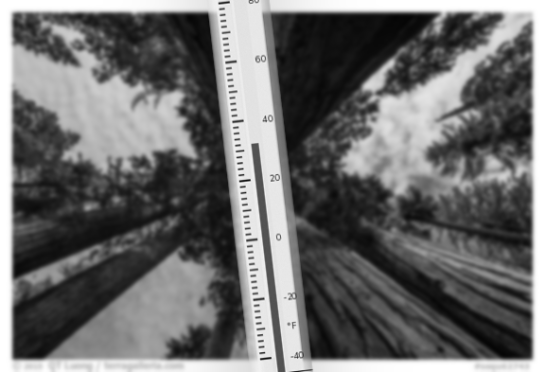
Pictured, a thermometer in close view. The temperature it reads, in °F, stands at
32 °F
